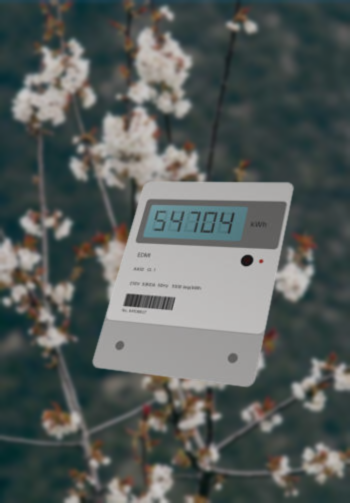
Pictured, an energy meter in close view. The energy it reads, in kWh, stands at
54704 kWh
